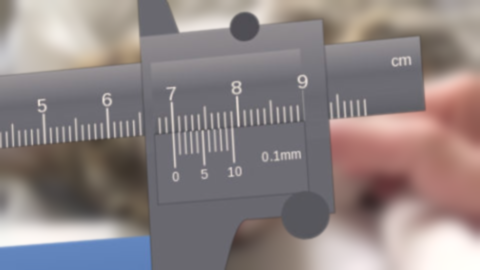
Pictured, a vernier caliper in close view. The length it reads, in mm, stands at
70.0 mm
